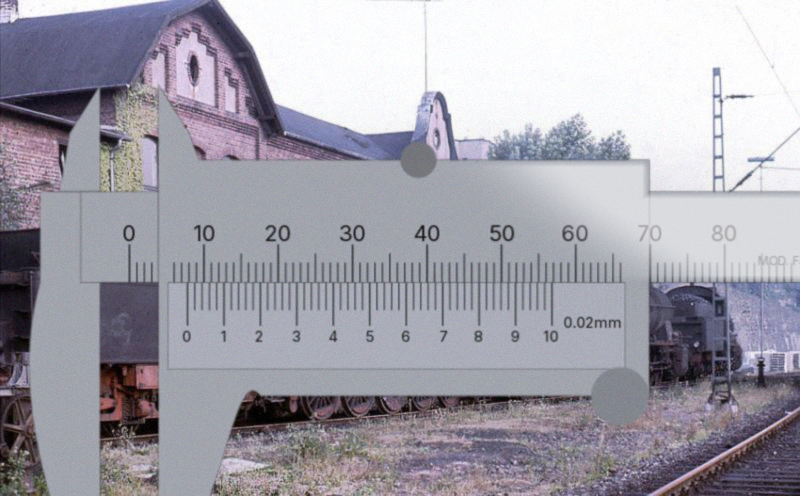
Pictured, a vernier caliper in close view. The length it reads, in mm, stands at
7.8 mm
